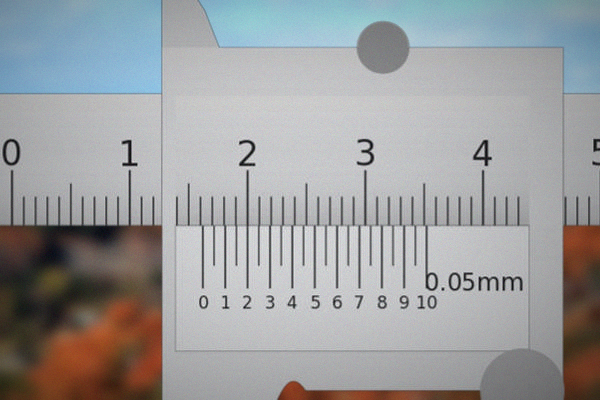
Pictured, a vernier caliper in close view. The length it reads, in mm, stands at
16.2 mm
